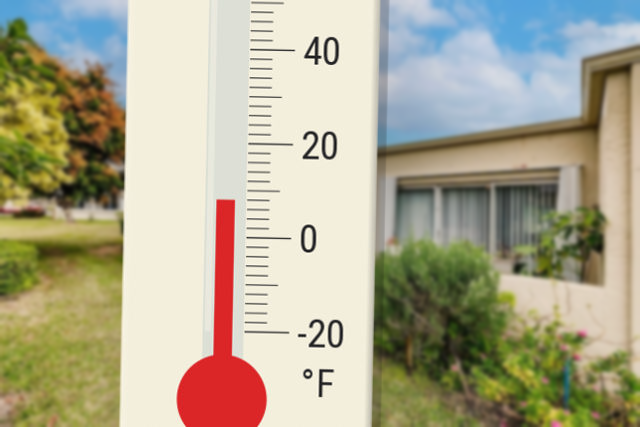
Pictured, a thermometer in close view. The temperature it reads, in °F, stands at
8 °F
